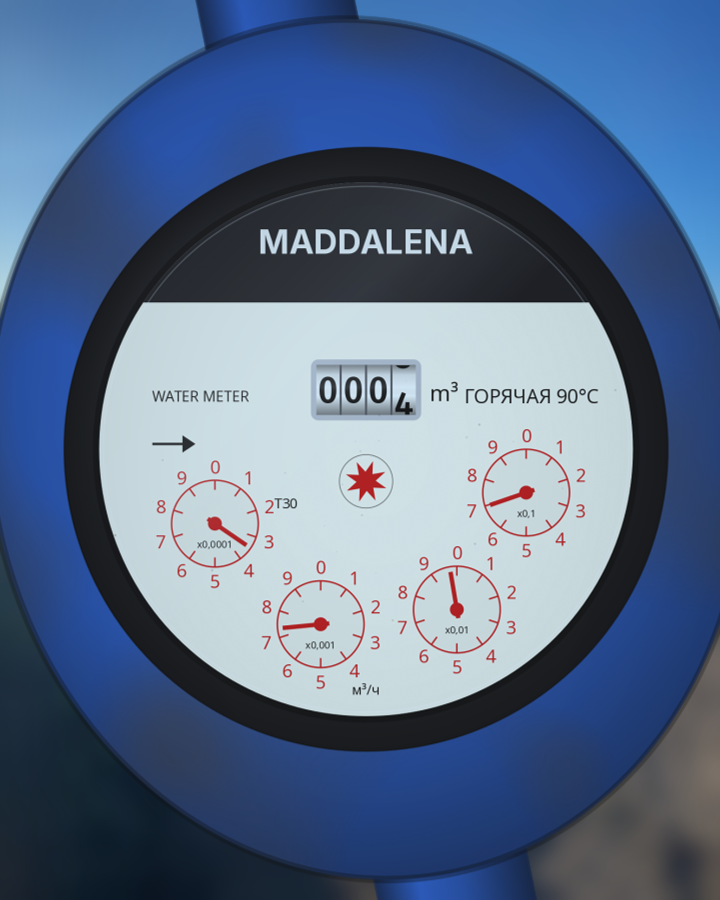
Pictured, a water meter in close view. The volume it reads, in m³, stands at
3.6973 m³
